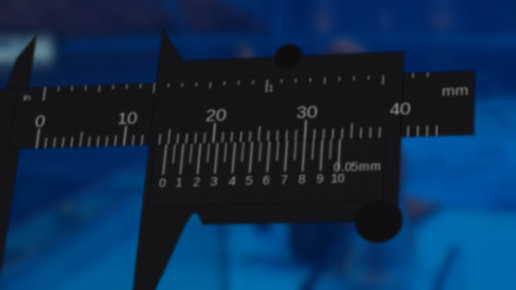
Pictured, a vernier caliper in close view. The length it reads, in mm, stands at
14.8 mm
